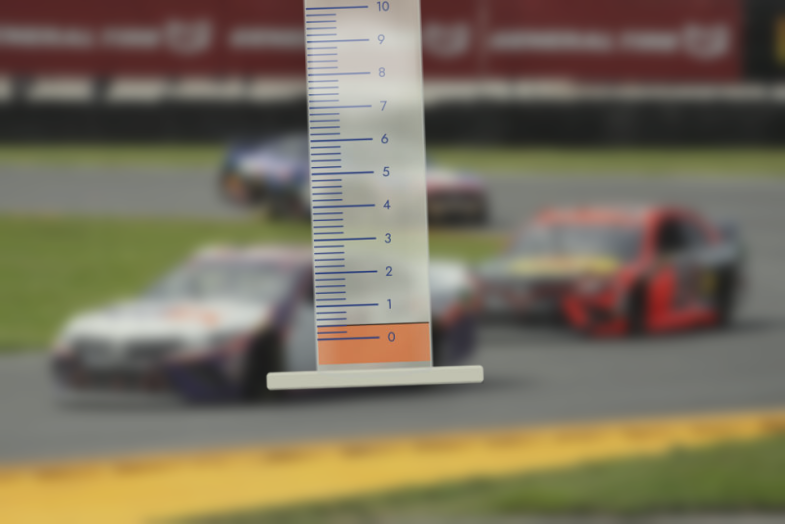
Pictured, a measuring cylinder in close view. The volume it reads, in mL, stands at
0.4 mL
